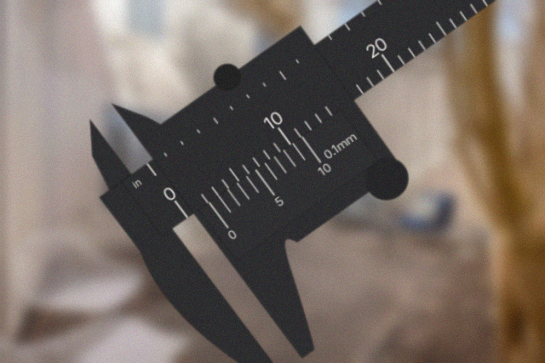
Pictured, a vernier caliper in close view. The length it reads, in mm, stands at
2.1 mm
